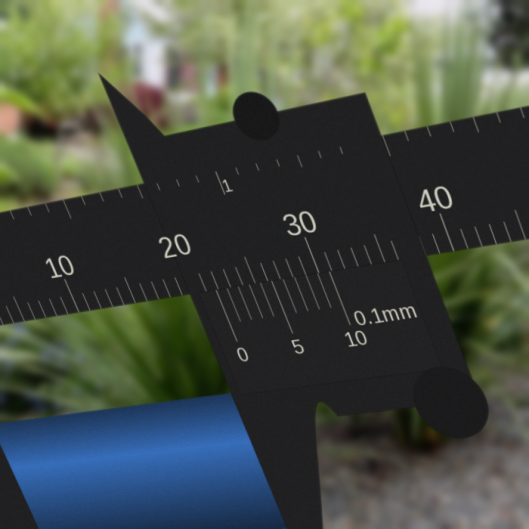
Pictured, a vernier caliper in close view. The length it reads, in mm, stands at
21.8 mm
